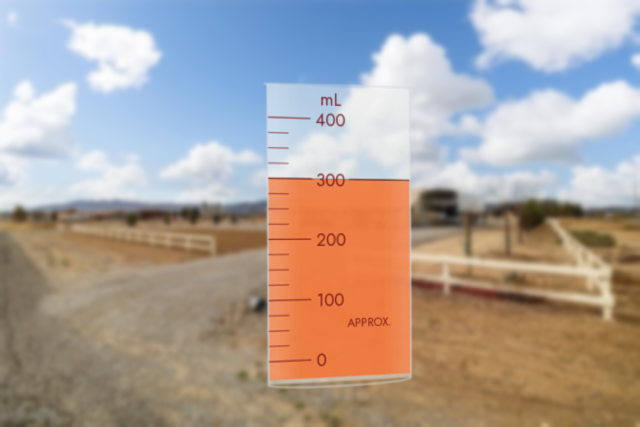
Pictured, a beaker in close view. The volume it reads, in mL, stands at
300 mL
